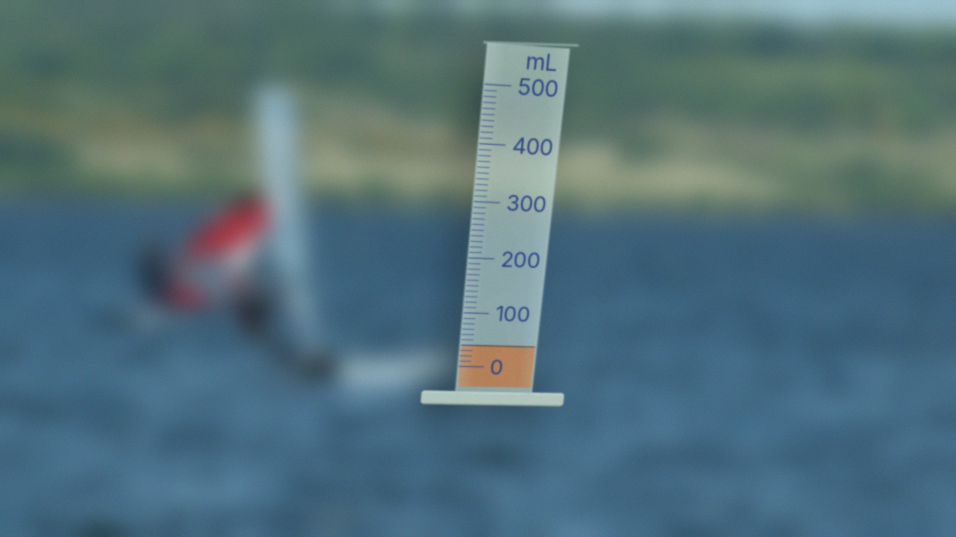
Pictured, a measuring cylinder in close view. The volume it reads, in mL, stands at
40 mL
